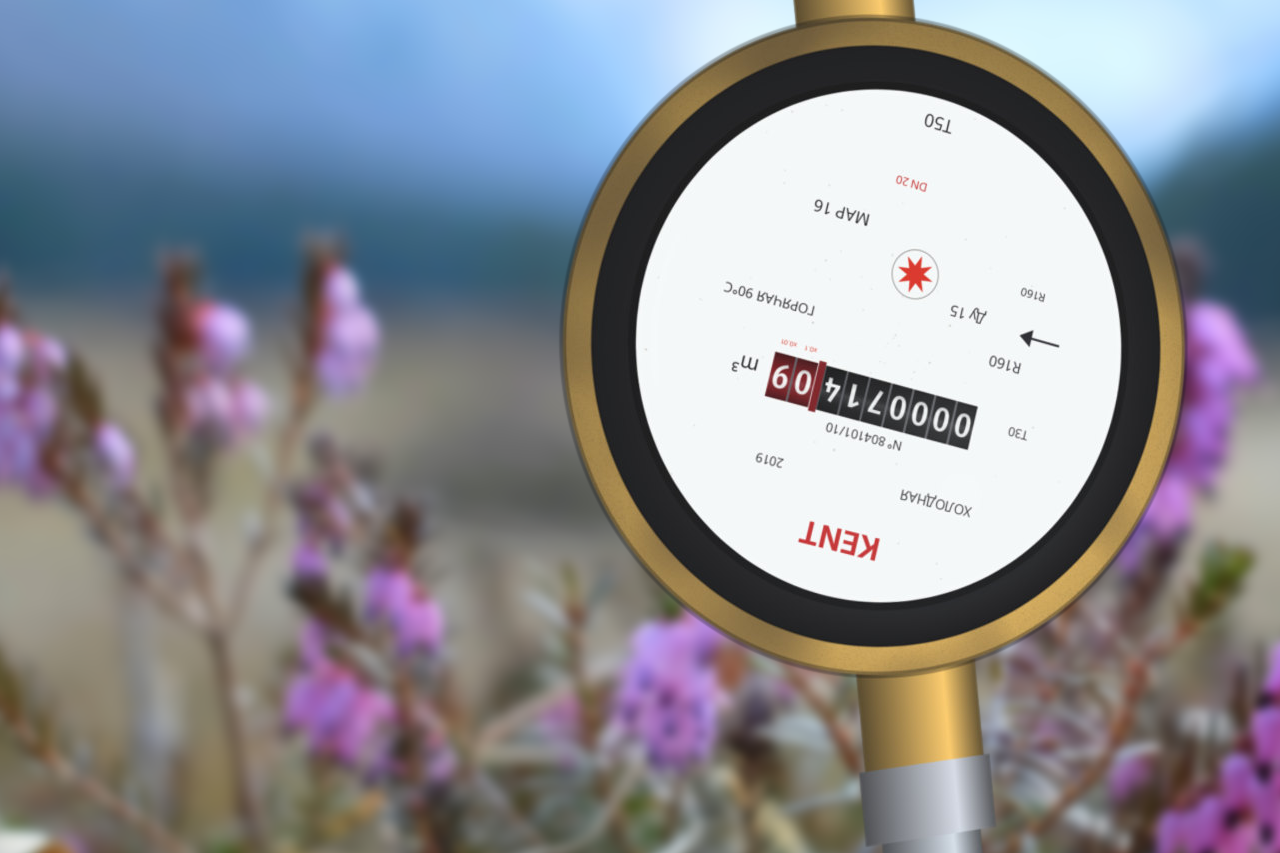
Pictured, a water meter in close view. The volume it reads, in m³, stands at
714.09 m³
